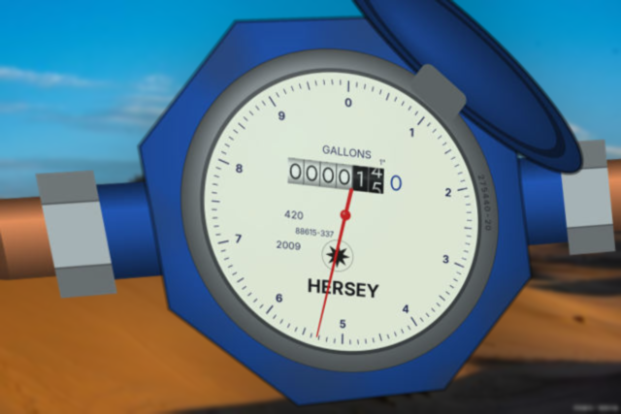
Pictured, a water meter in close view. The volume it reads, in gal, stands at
145.3 gal
